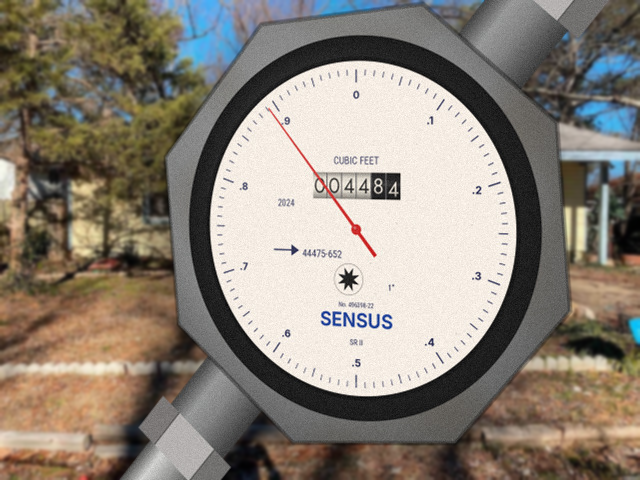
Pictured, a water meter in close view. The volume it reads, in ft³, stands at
4483.89 ft³
